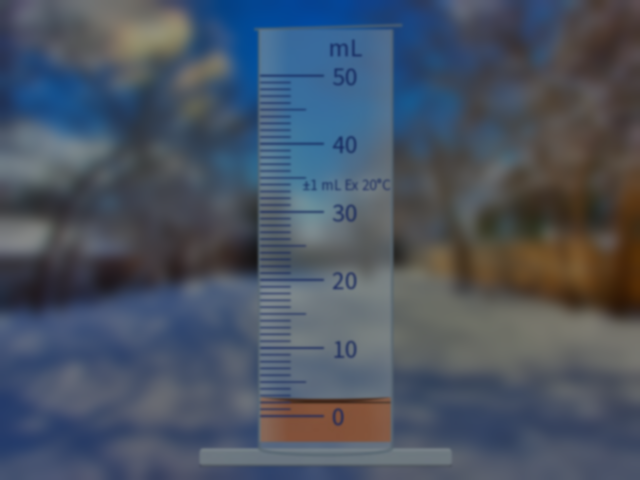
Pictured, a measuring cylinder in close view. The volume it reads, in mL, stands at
2 mL
